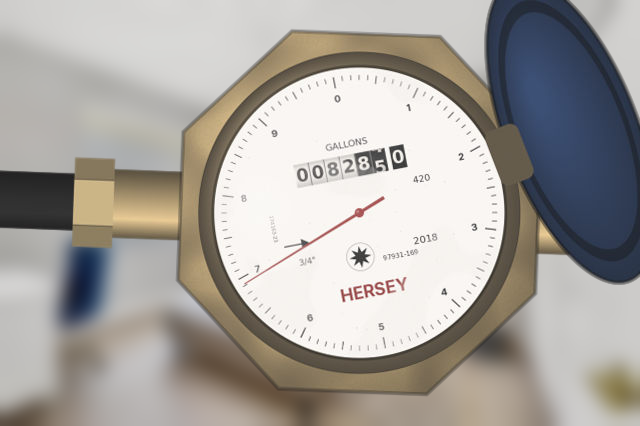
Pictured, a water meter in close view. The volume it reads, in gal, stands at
82846.9 gal
